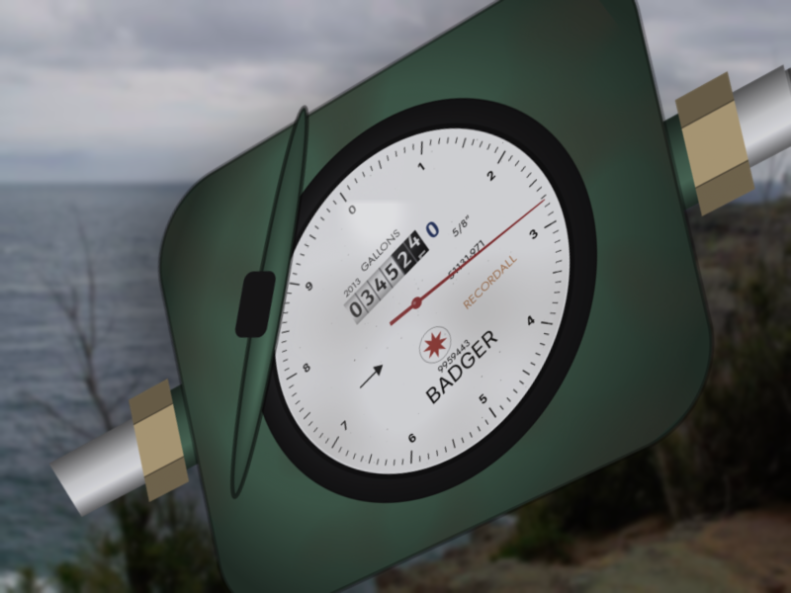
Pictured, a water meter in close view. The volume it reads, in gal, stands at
345242.7 gal
